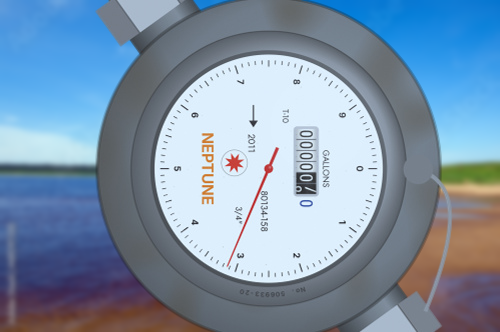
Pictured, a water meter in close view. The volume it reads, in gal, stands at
73.1 gal
